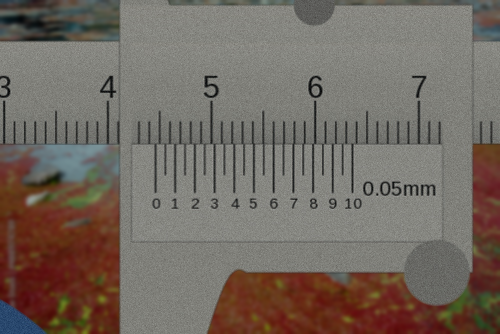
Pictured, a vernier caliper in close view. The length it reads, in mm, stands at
44.6 mm
